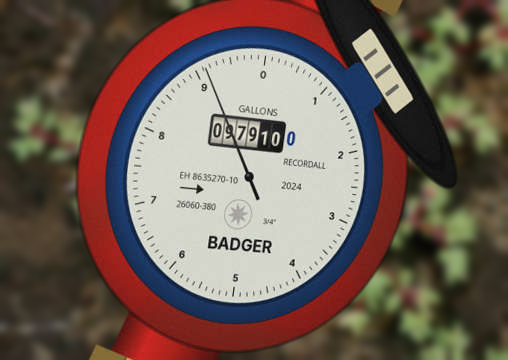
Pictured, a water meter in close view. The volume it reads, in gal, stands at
979099.1 gal
